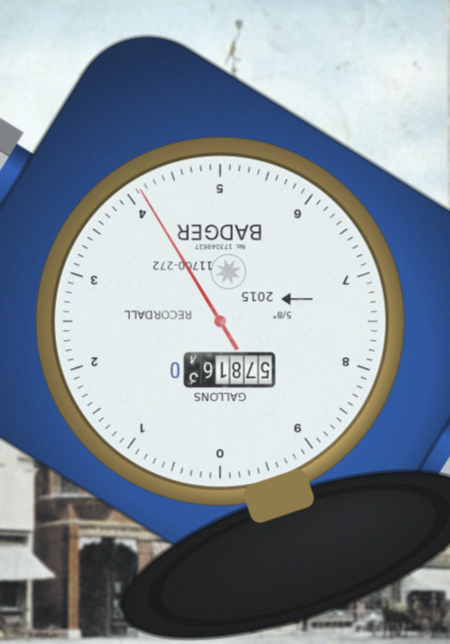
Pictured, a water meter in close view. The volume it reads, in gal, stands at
5781634.1 gal
